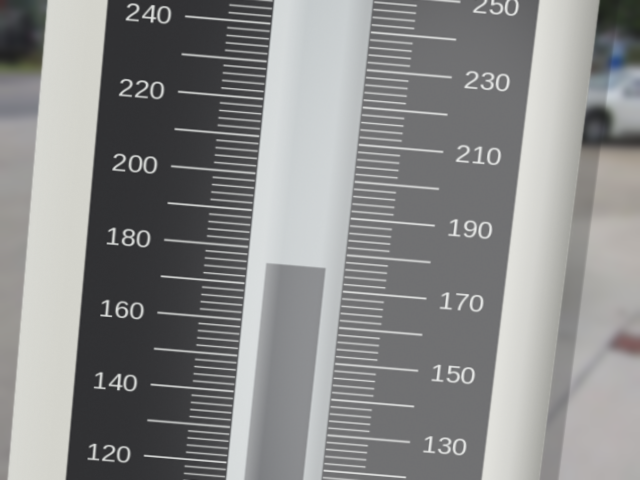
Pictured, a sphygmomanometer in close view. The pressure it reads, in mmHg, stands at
176 mmHg
